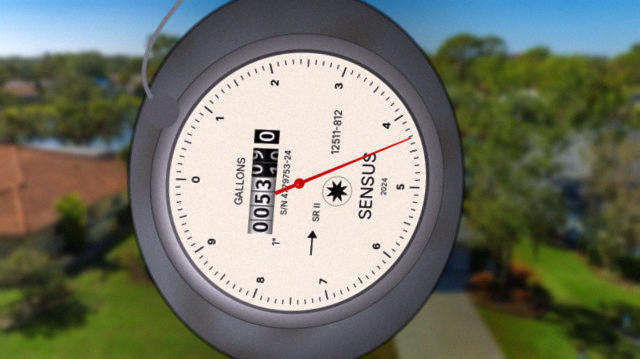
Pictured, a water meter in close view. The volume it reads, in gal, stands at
53094.3 gal
